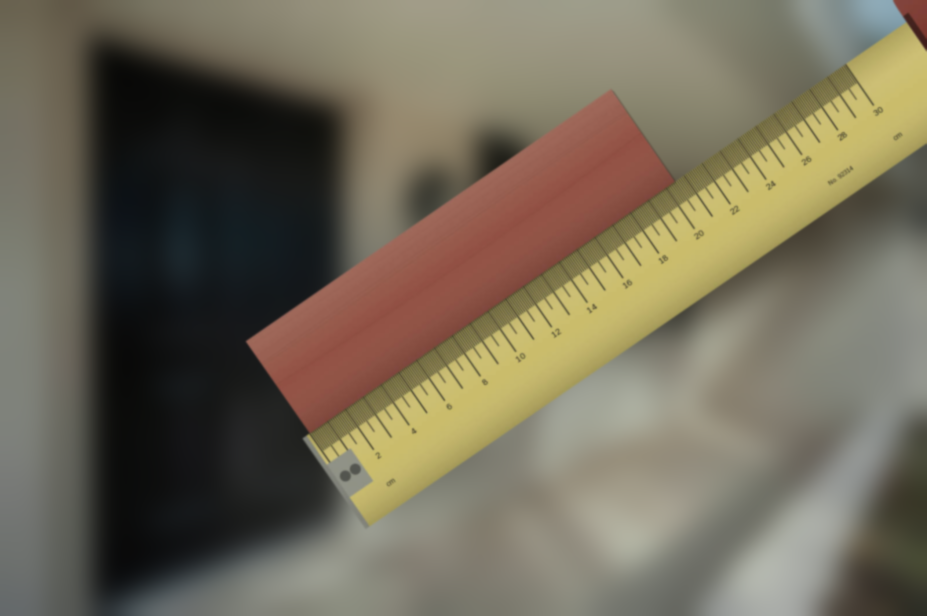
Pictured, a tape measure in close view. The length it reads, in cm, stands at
20.5 cm
